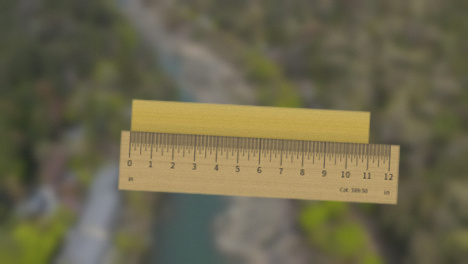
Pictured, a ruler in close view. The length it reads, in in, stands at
11 in
